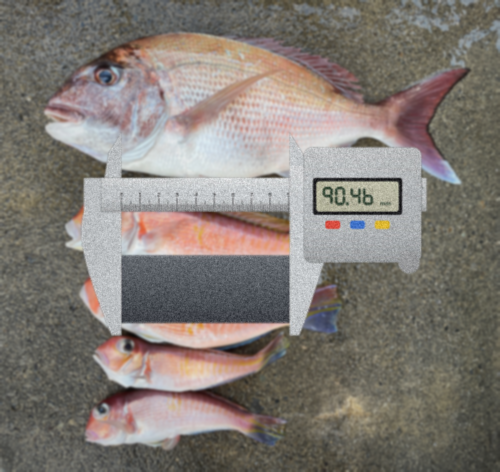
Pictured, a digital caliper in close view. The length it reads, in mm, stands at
90.46 mm
